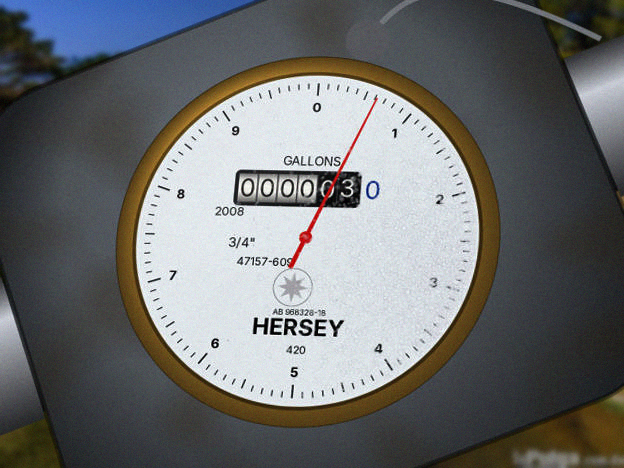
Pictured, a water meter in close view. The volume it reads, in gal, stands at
30.6 gal
